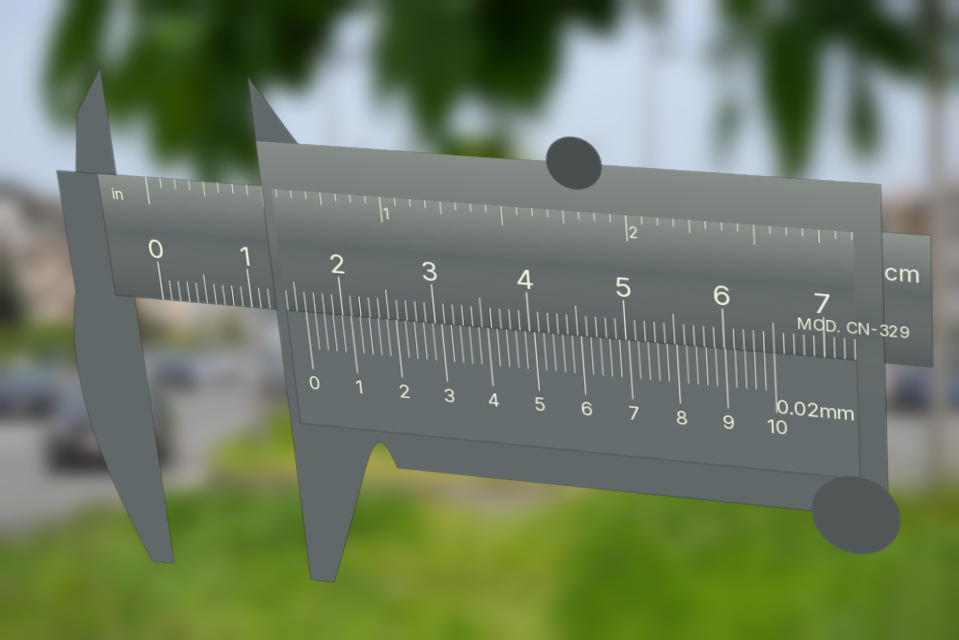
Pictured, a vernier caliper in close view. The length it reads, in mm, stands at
16.0 mm
